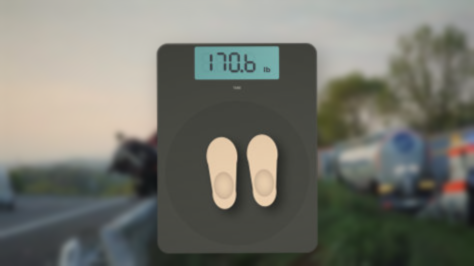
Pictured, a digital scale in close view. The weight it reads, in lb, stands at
170.6 lb
